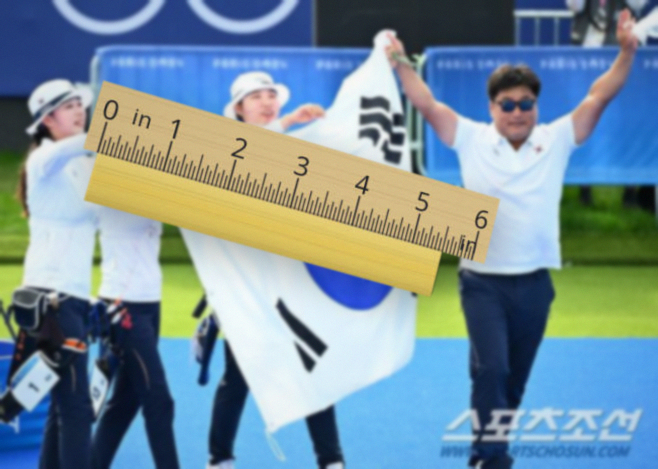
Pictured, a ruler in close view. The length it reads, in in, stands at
5.5 in
